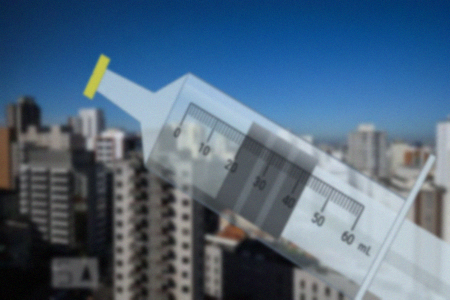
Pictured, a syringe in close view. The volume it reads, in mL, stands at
20 mL
